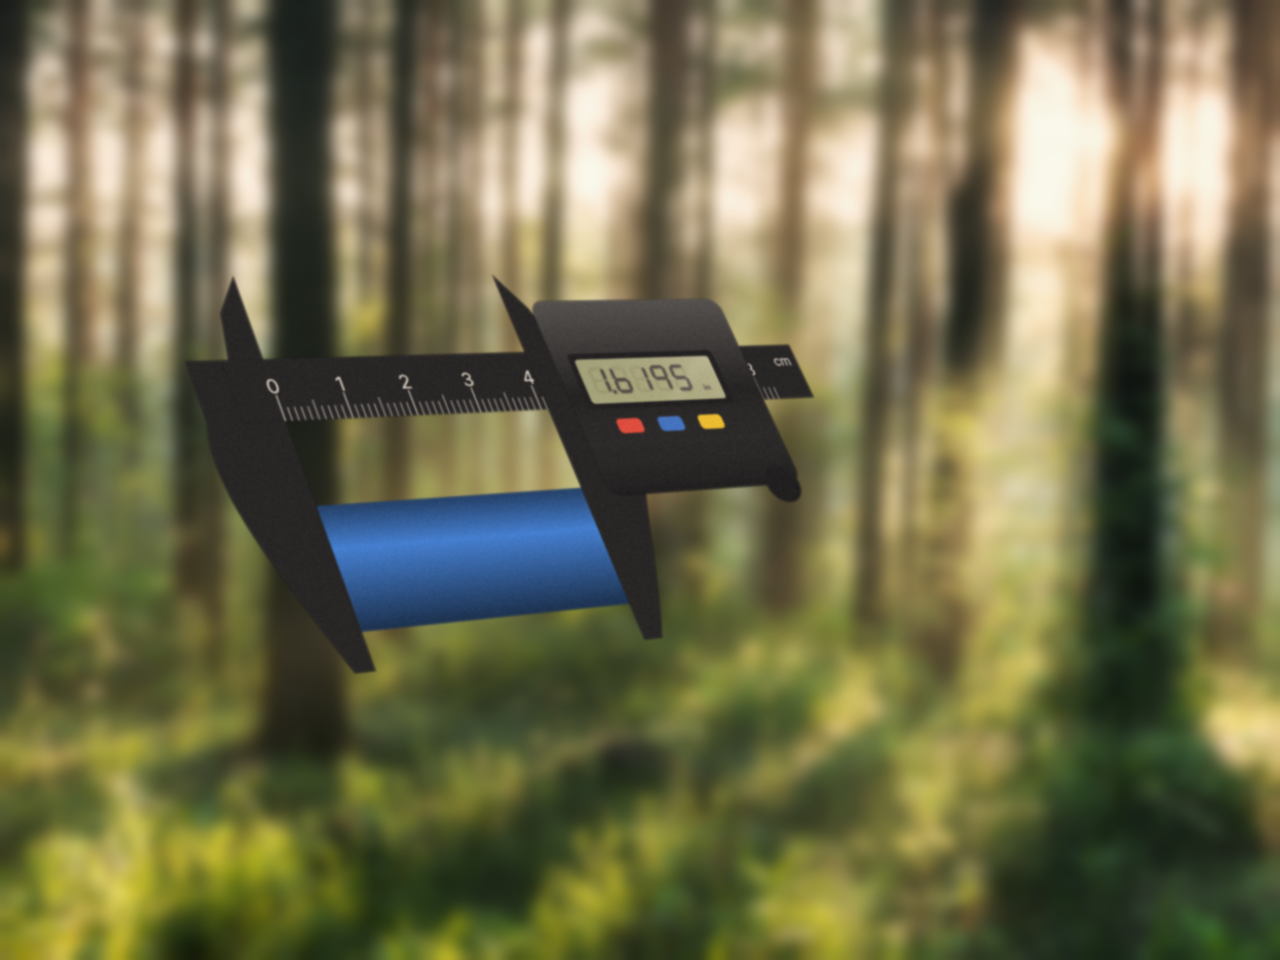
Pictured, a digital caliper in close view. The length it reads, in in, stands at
1.6195 in
